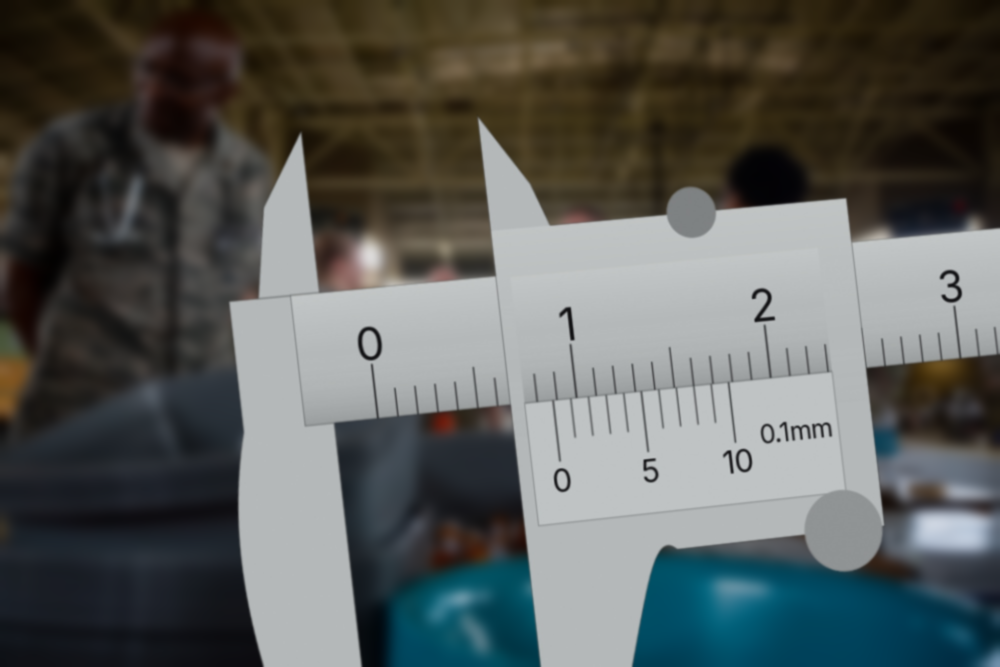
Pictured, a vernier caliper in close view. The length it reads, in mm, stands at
8.8 mm
